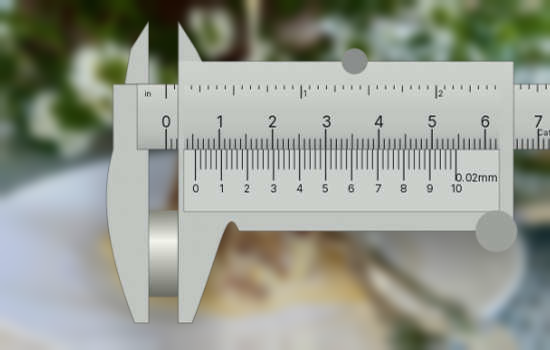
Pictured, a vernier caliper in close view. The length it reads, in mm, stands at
5.5 mm
